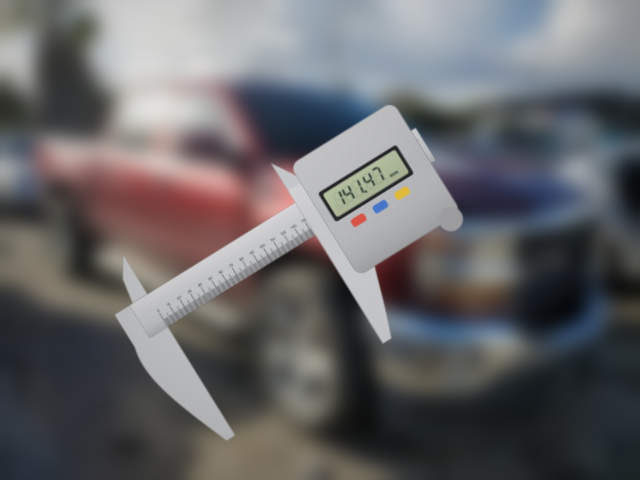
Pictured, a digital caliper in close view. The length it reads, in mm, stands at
141.47 mm
